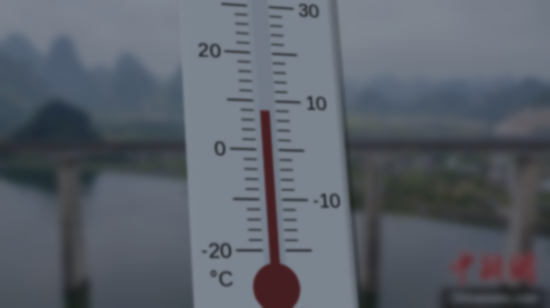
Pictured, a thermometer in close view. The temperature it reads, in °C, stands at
8 °C
